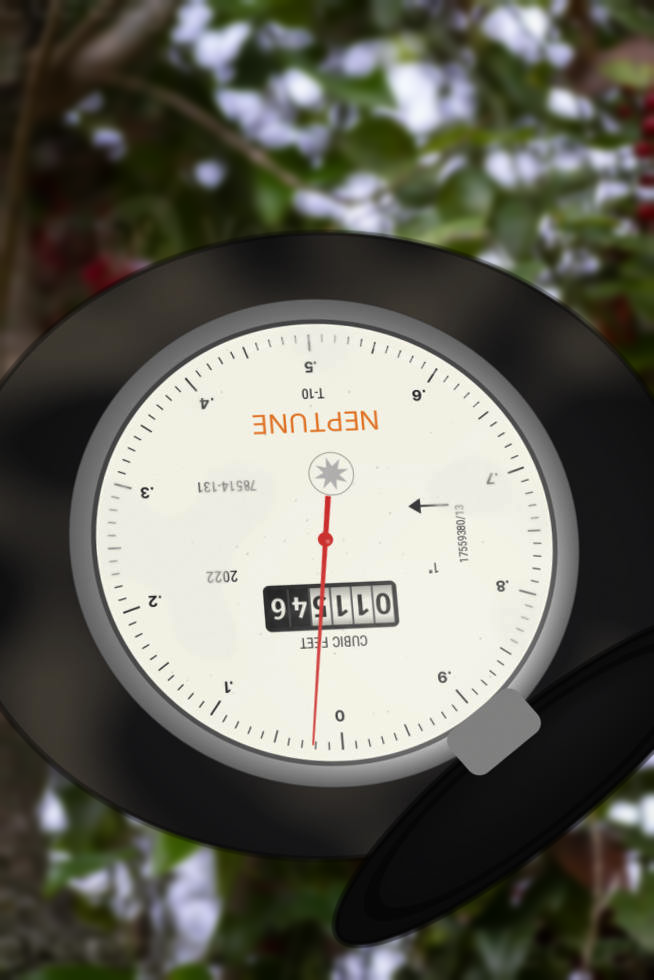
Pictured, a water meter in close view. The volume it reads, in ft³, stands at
11546.02 ft³
